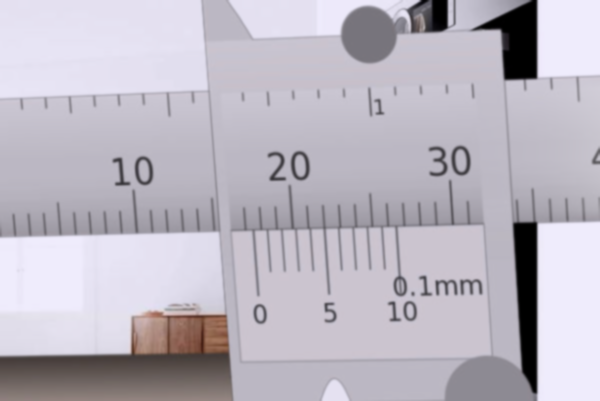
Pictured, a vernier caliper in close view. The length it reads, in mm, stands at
17.5 mm
